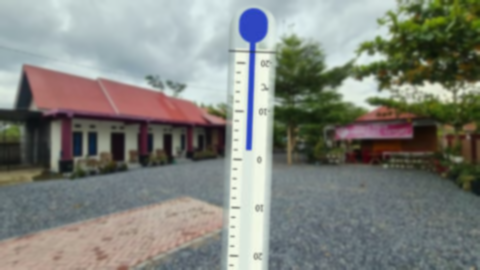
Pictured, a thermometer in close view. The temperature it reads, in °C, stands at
-2 °C
